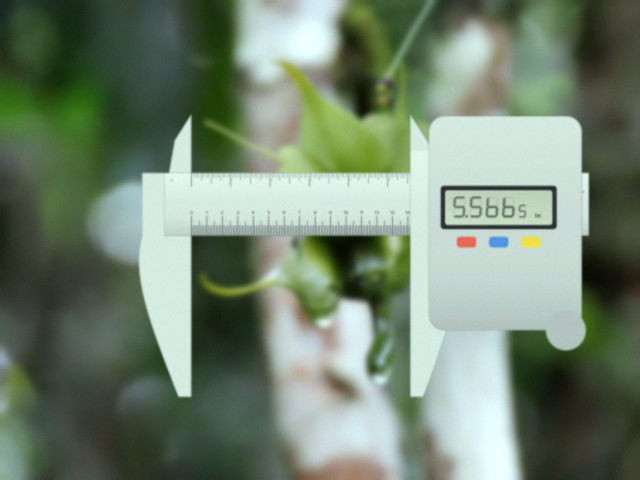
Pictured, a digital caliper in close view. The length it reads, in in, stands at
5.5665 in
